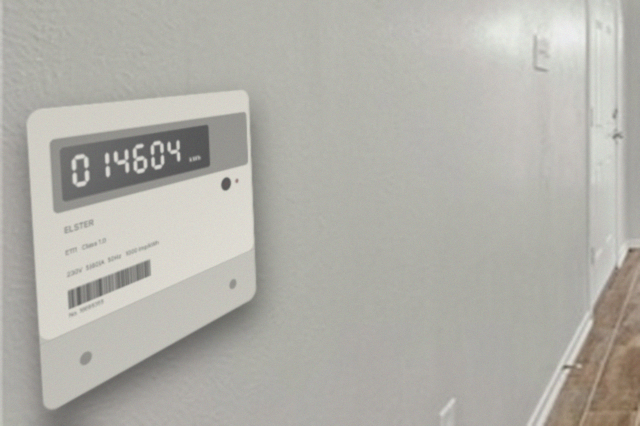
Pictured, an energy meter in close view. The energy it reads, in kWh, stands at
14604 kWh
